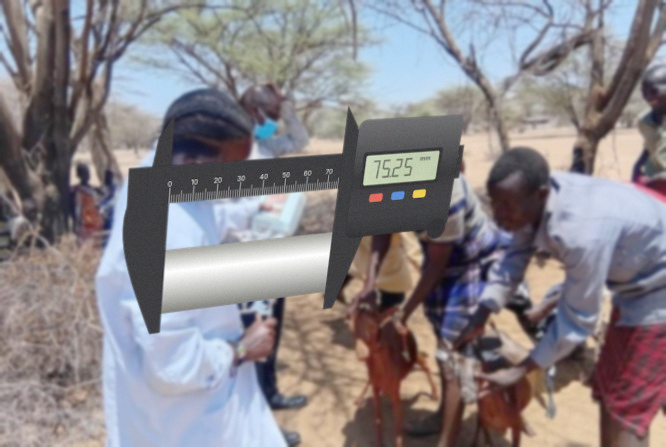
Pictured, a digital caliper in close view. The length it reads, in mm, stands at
75.25 mm
